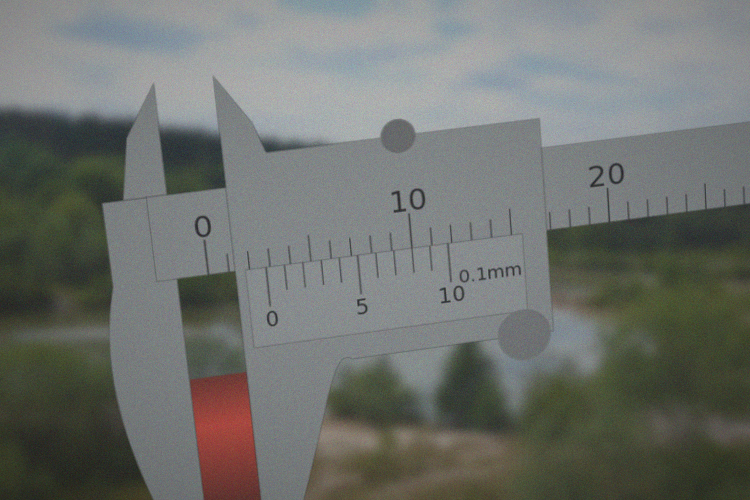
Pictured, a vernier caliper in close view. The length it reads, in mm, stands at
2.8 mm
